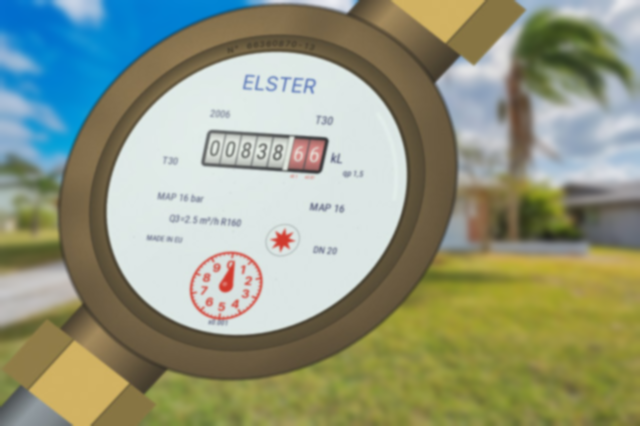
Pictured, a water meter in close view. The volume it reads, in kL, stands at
838.660 kL
